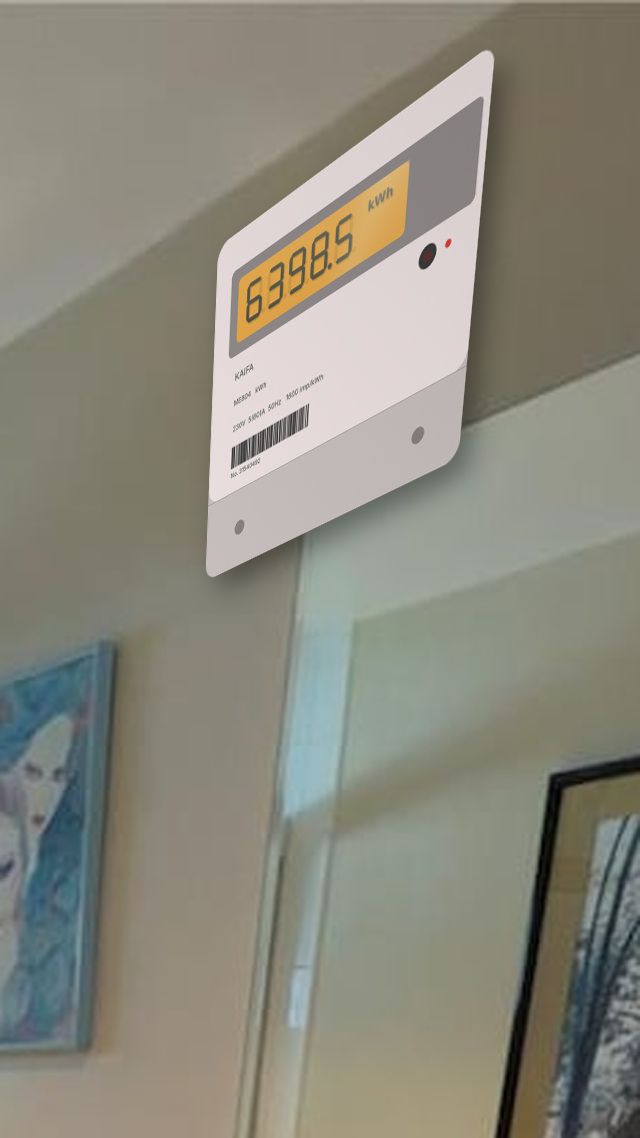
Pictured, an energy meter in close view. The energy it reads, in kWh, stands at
6398.5 kWh
